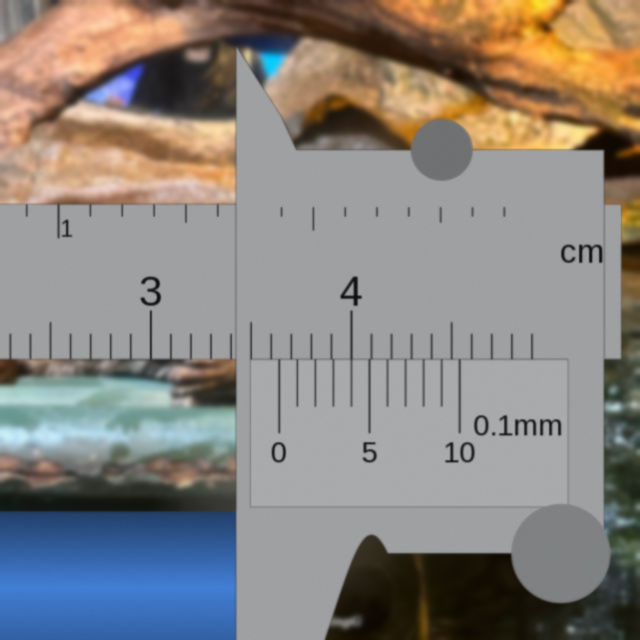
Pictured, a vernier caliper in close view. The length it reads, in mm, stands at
36.4 mm
